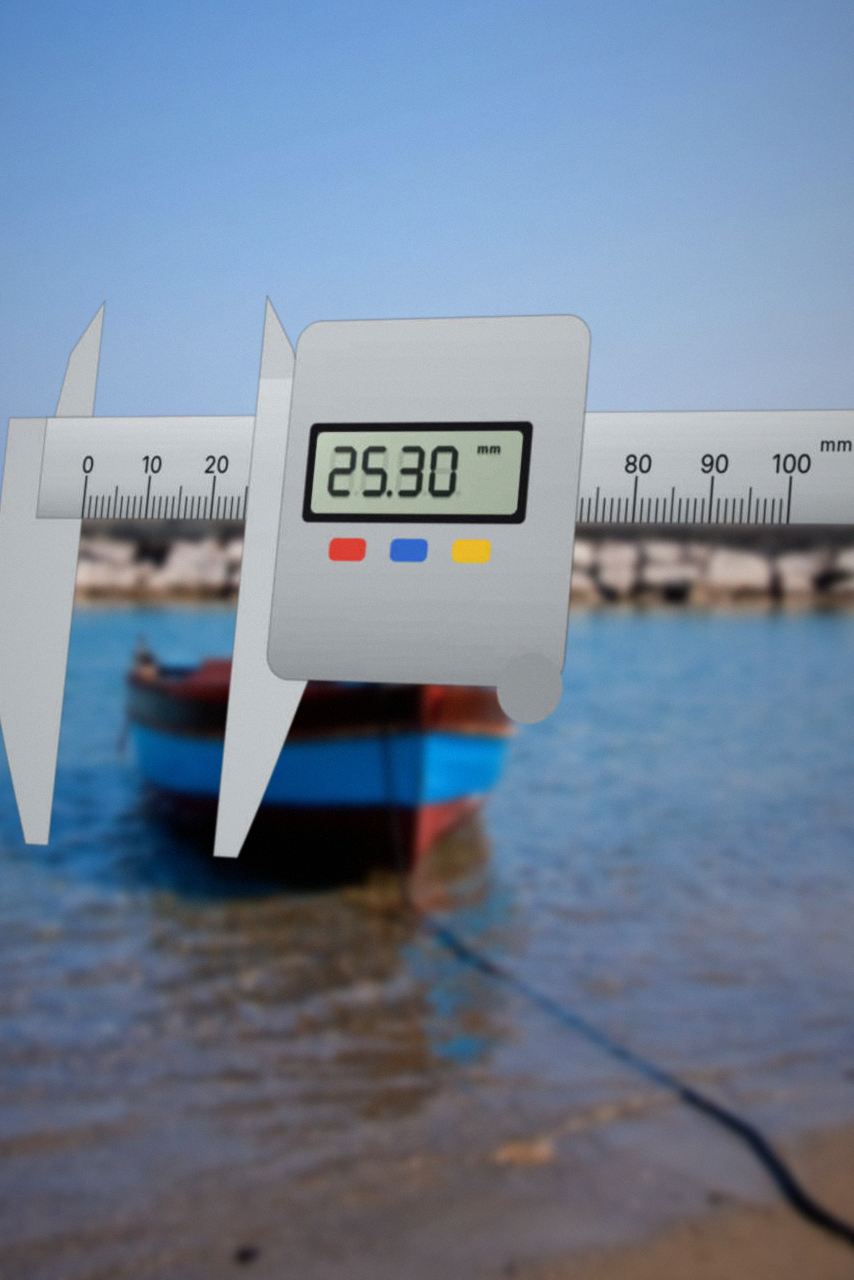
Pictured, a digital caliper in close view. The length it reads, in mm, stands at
25.30 mm
